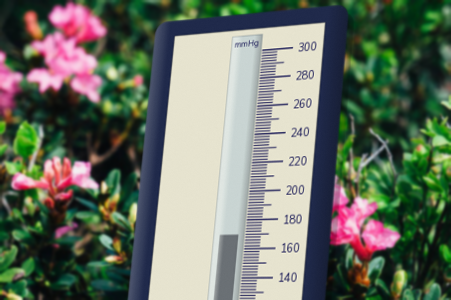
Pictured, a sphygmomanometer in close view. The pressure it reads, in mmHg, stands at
170 mmHg
